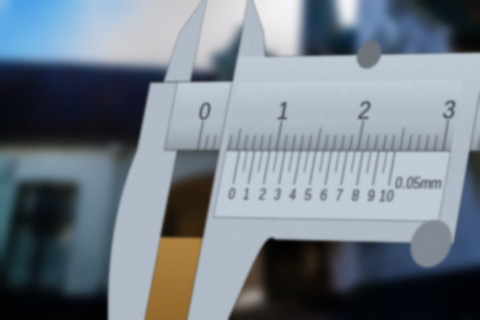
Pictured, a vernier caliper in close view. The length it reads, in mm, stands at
5.4 mm
